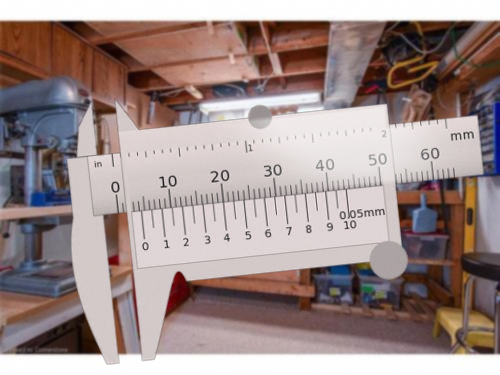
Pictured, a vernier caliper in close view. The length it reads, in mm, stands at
4.4 mm
